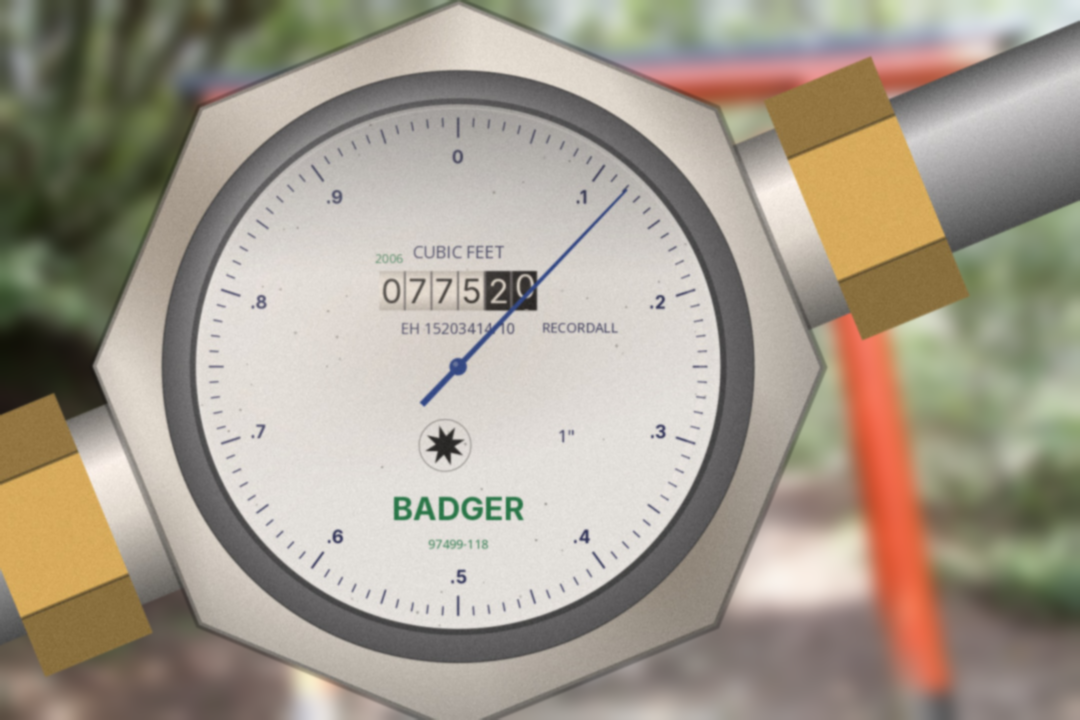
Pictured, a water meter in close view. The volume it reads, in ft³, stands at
77520.12 ft³
